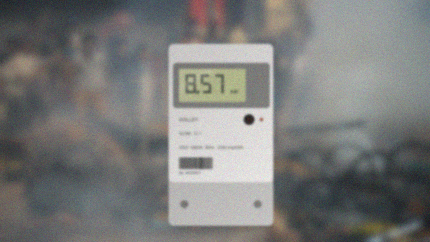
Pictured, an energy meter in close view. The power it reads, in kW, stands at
8.57 kW
